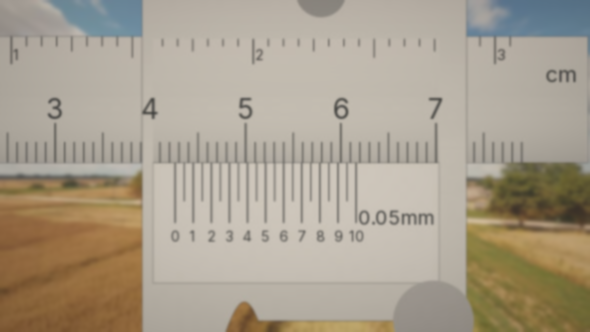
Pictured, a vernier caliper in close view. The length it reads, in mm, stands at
42.6 mm
